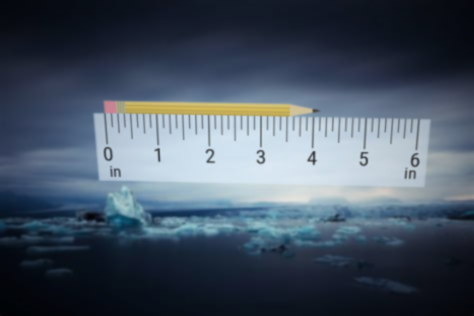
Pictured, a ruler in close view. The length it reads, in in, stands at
4.125 in
